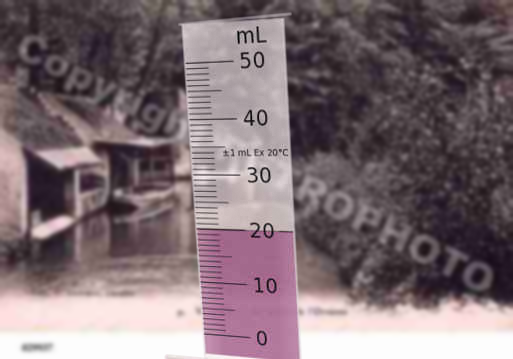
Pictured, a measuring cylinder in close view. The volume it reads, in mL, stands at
20 mL
